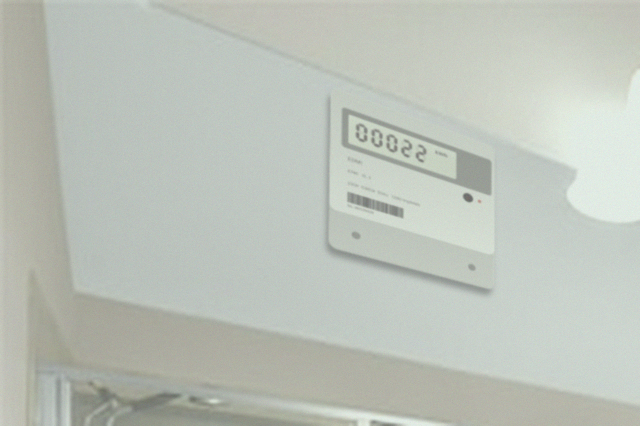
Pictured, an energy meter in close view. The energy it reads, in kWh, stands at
22 kWh
